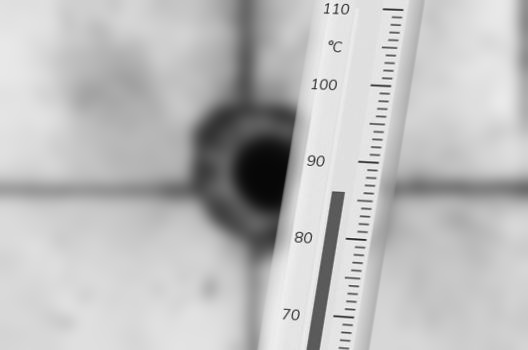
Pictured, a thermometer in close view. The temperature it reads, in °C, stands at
86 °C
